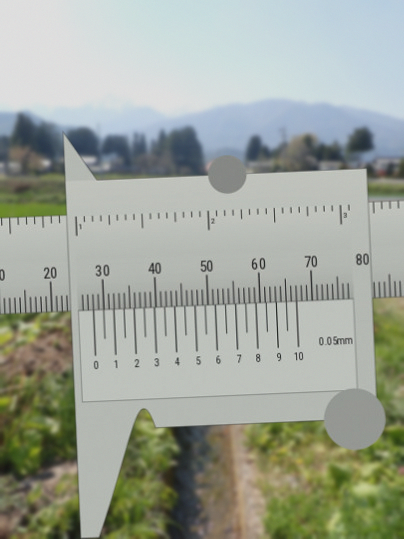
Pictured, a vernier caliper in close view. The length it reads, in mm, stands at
28.0 mm
